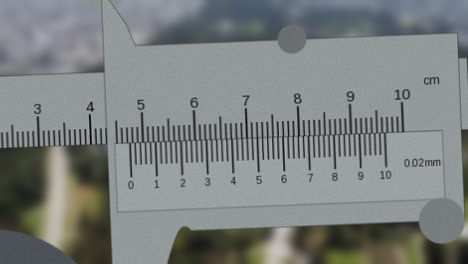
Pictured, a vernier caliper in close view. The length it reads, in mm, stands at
47.5 mm
